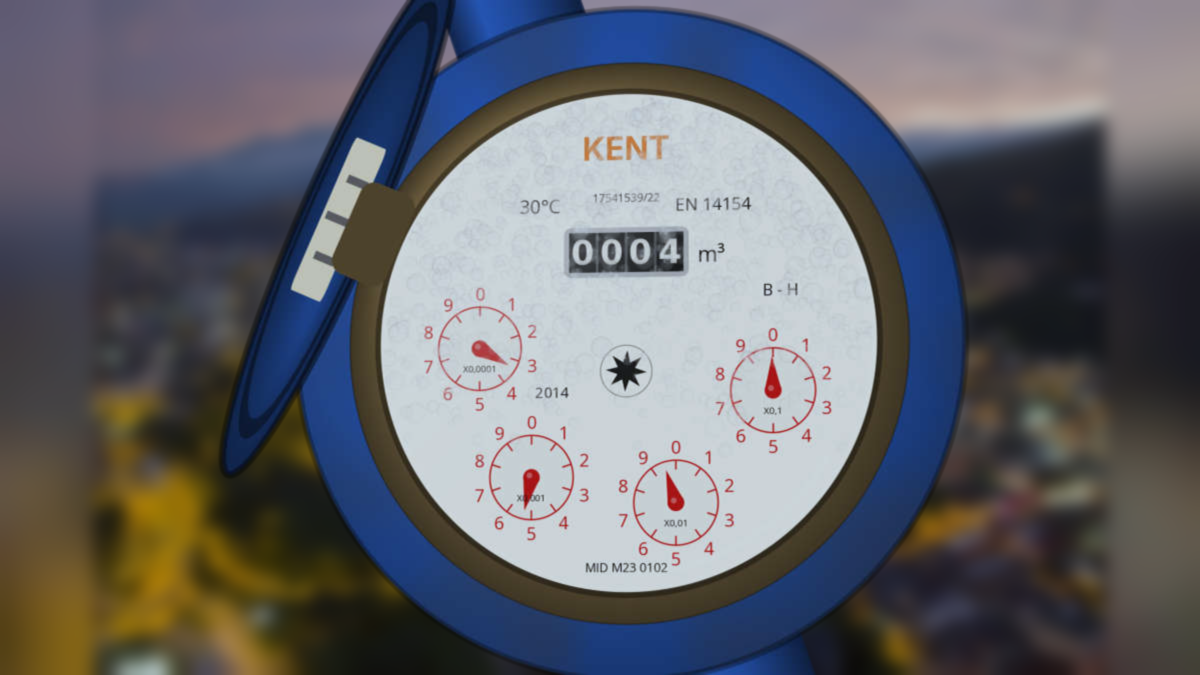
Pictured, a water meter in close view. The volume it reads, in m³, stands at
3.9953 m³
